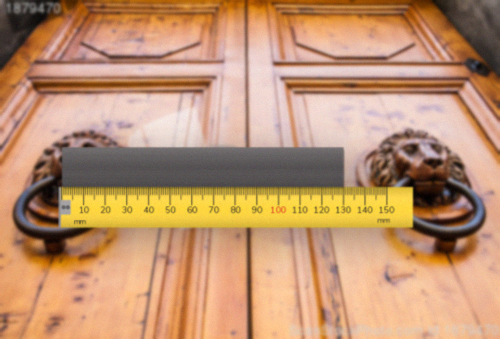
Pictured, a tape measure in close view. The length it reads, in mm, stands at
130 mm
